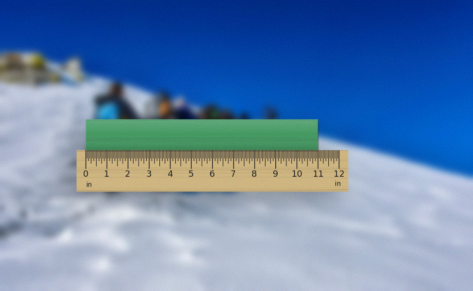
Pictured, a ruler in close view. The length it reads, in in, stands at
11 in
